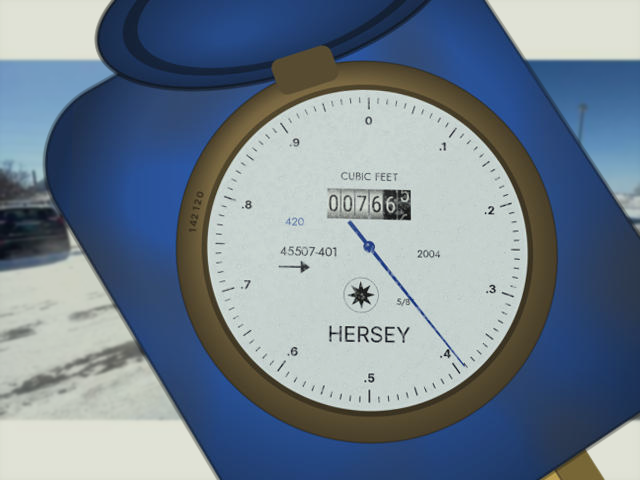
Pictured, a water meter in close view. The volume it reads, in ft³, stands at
7665.39 ft³
